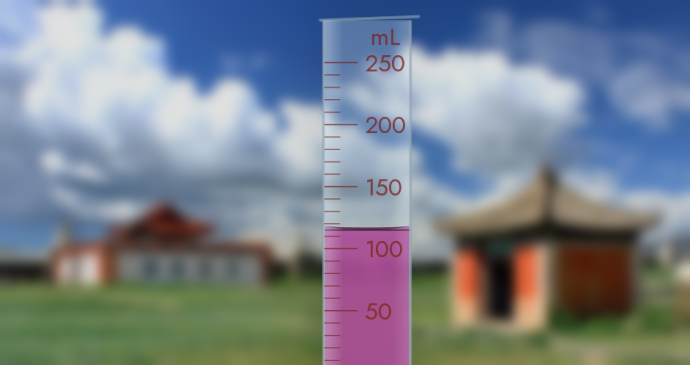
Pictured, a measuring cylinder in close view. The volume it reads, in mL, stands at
115 mL
